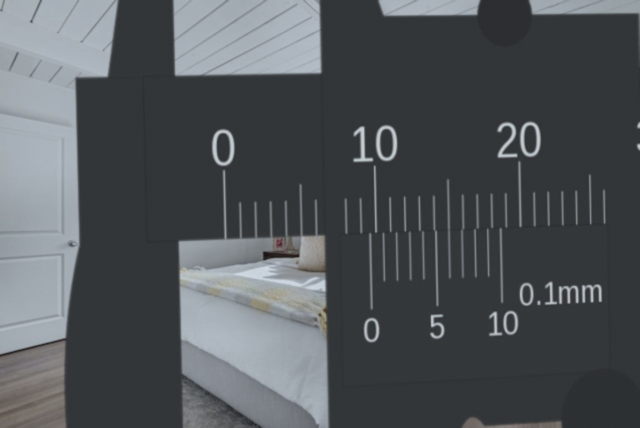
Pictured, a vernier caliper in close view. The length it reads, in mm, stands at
9.6 mm
